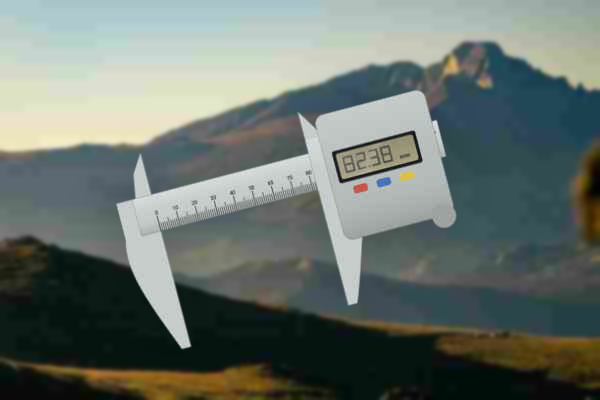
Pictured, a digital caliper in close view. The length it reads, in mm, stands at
82.38 mm
